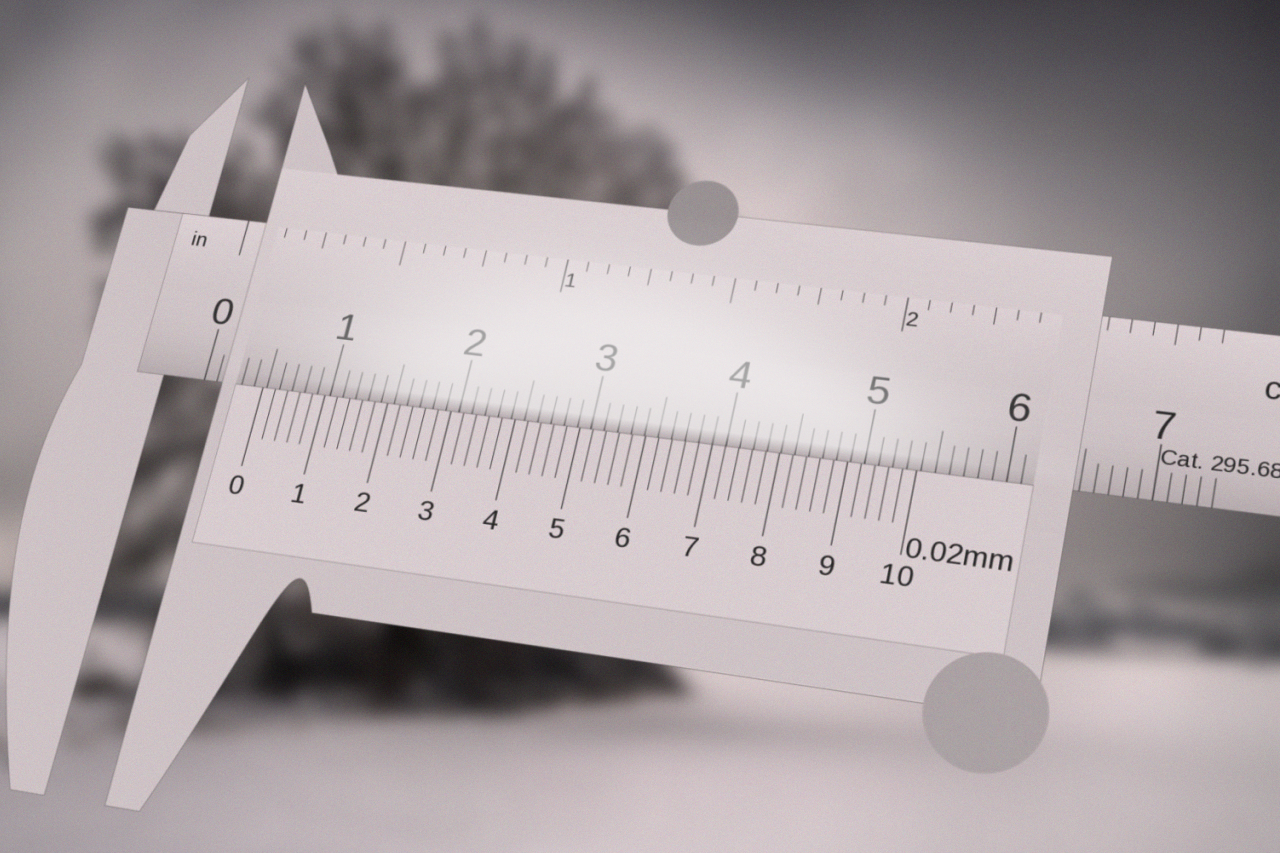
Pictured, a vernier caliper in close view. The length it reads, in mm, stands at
4.7 mm
